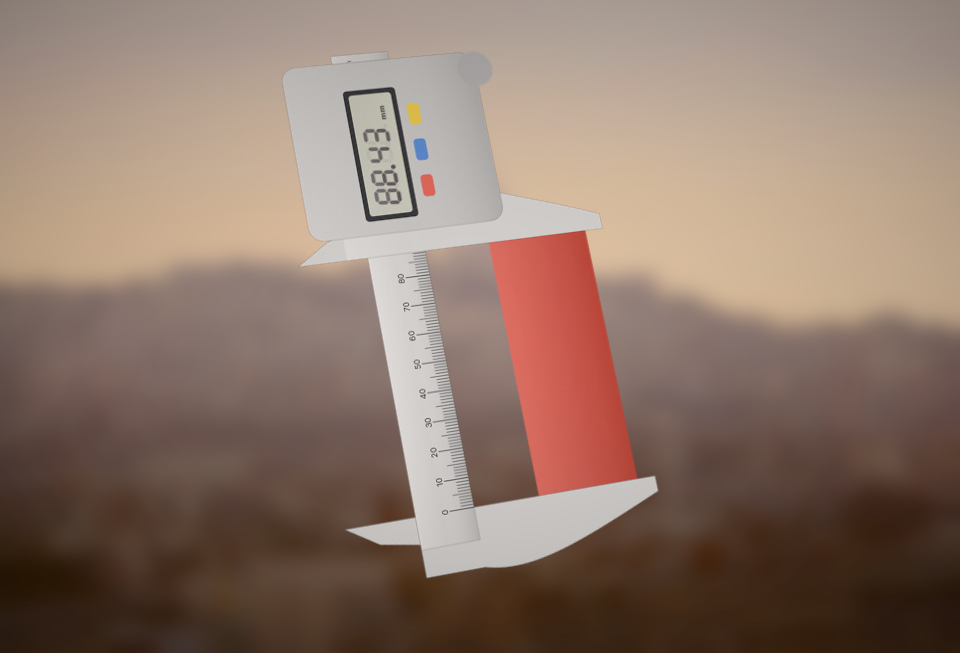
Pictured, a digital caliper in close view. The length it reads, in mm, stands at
88.43 mm
